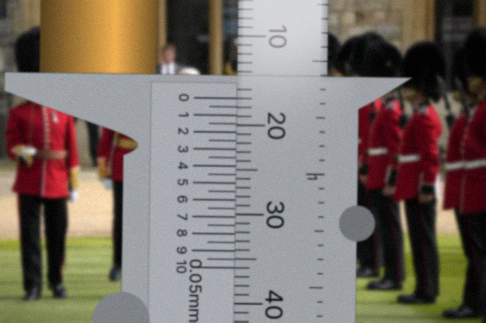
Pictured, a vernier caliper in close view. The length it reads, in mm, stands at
17.0 mm
